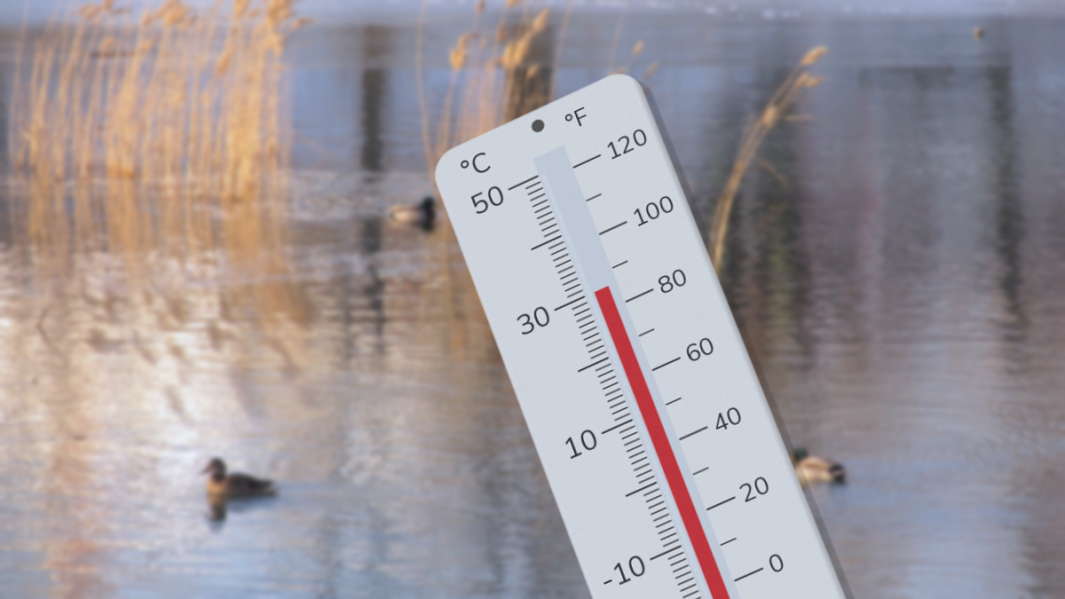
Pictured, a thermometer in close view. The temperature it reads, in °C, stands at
30 °C
